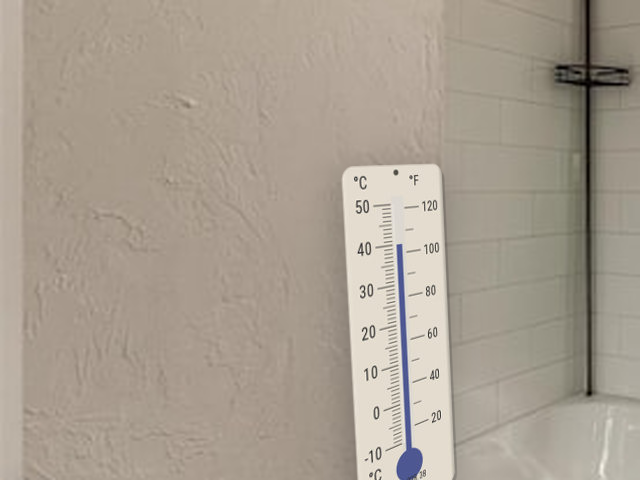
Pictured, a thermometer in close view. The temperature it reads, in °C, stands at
40 °C
